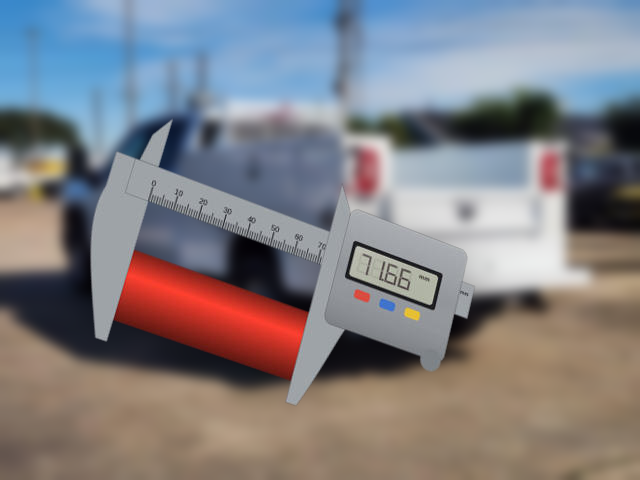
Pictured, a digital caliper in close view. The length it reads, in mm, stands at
71.66 mm
